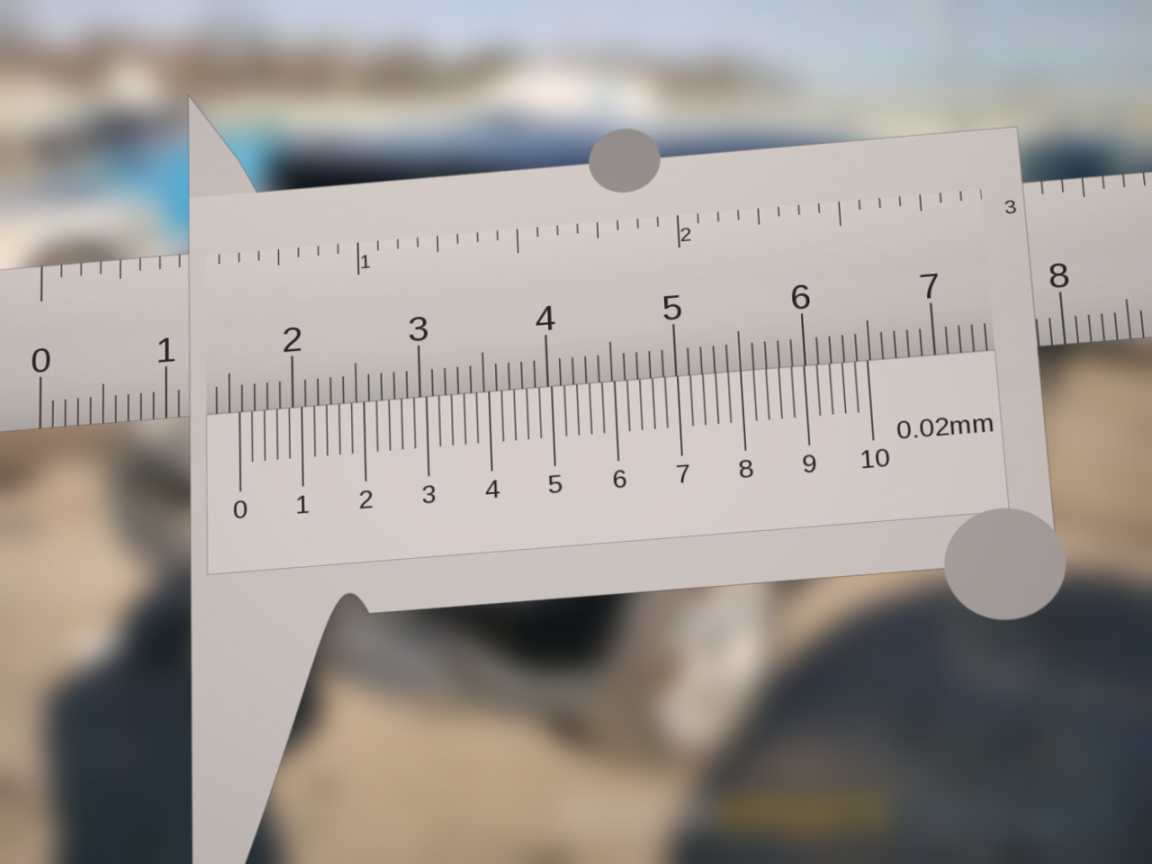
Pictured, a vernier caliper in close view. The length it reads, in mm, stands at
15.8 mm
